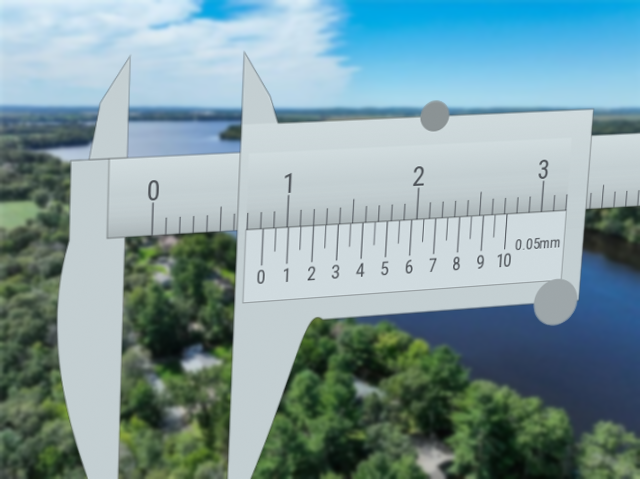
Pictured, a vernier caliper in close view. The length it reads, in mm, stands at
8.2 mm
